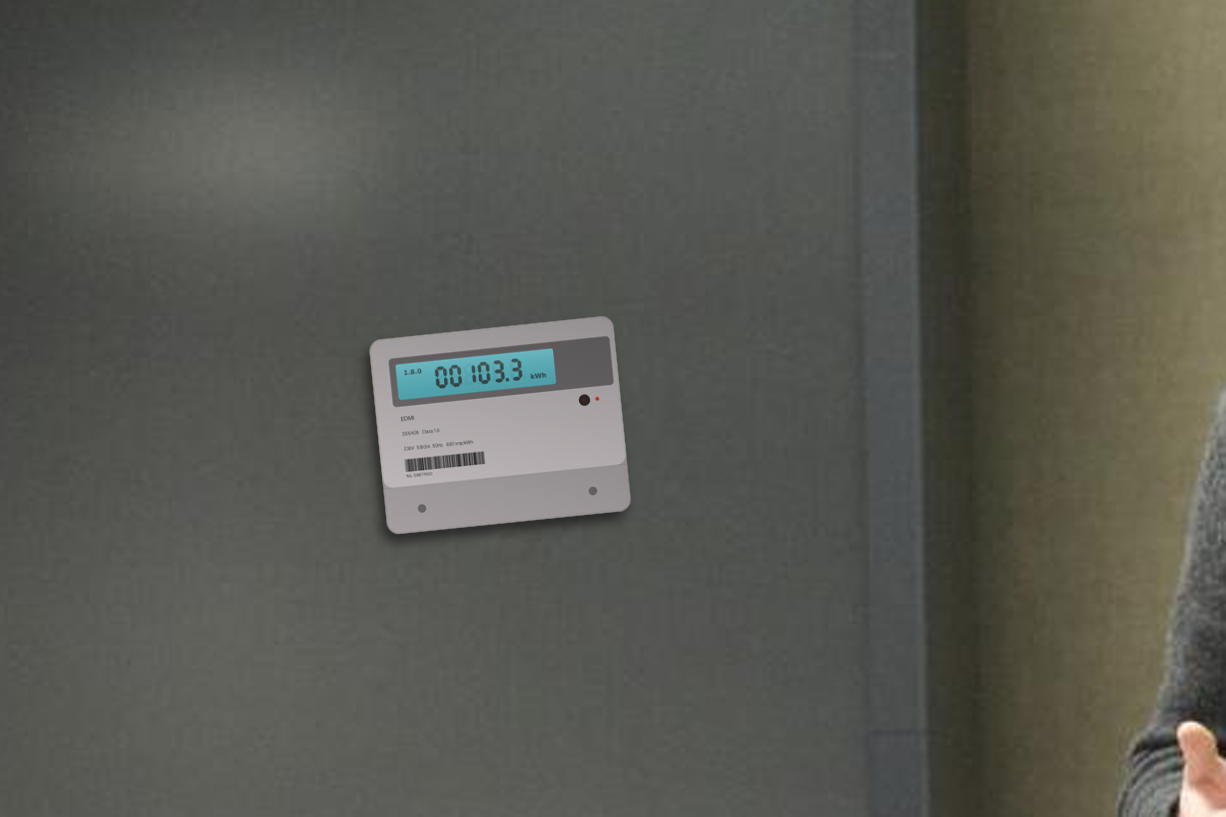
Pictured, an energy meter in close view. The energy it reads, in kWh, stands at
103.3 kWh
